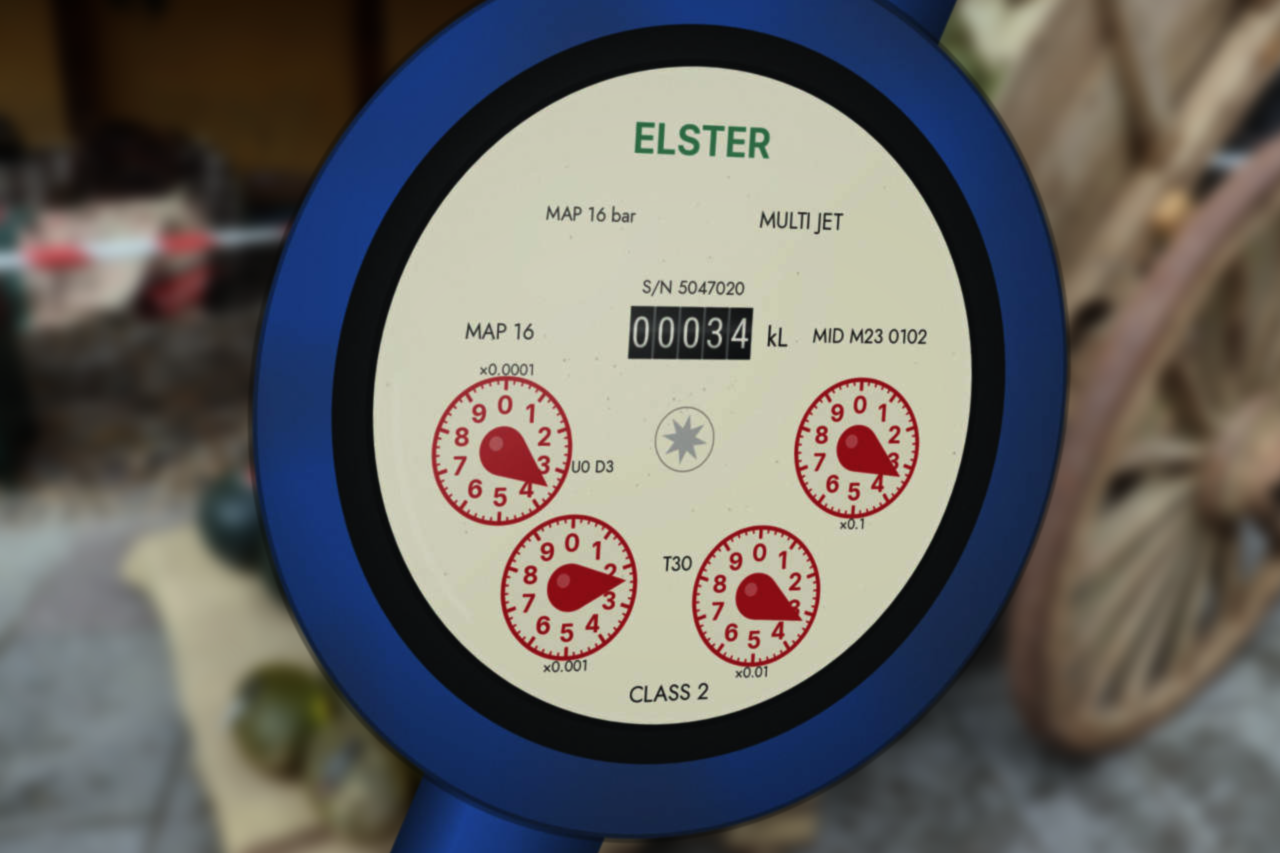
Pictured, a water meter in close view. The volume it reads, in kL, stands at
34.3323 kL
